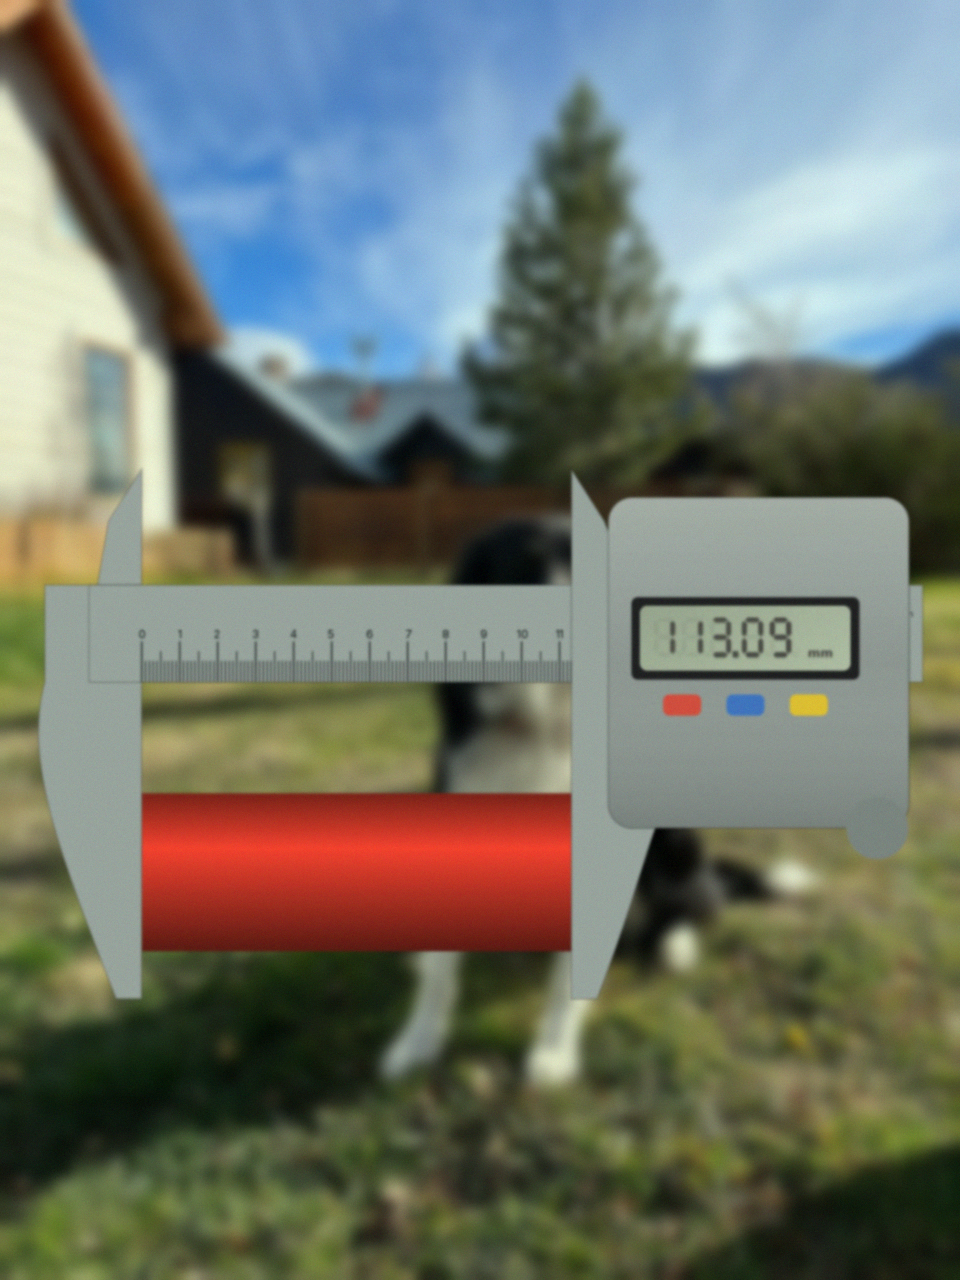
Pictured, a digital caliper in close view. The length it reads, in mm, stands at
113.09 mm
